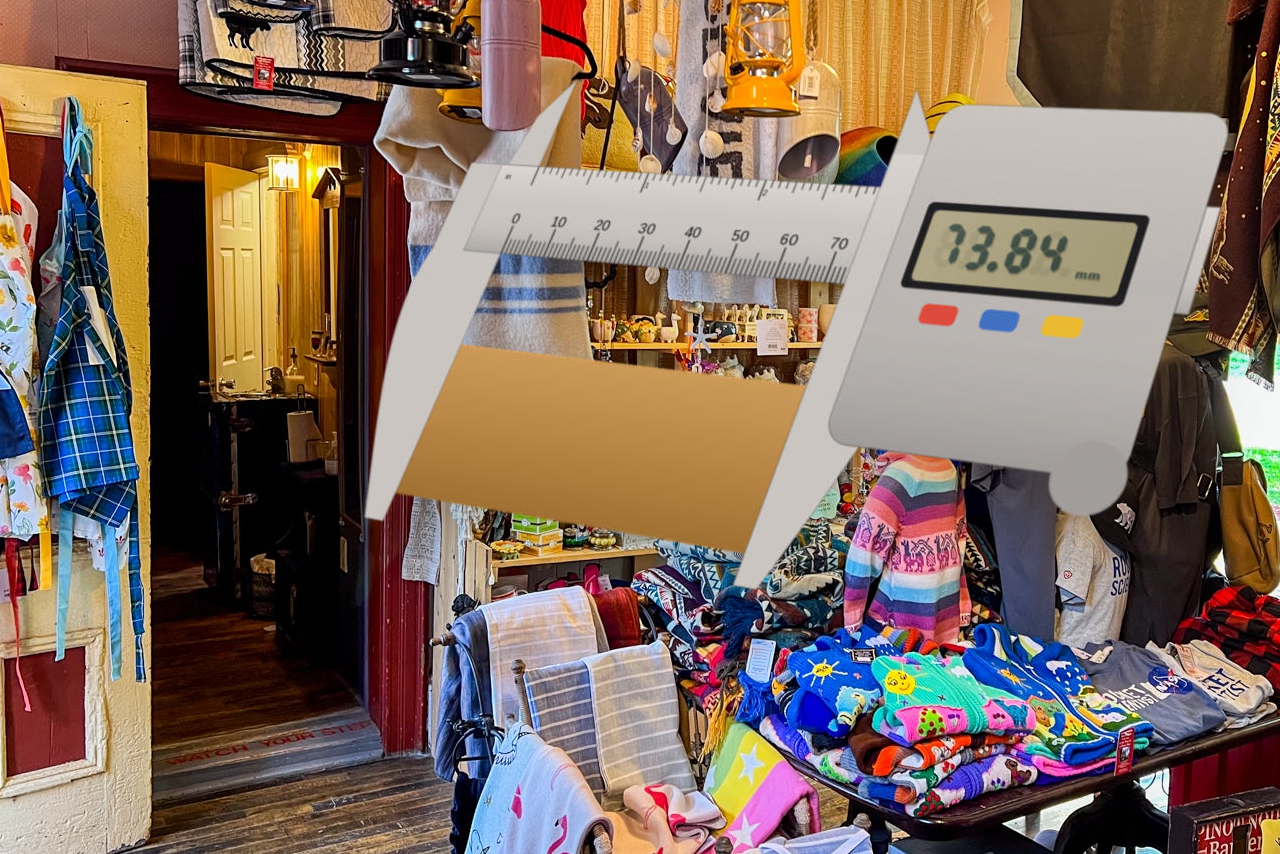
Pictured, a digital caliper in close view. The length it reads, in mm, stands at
73.84 mm
